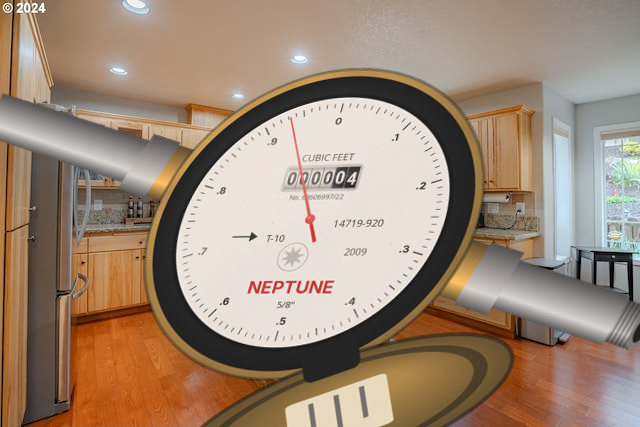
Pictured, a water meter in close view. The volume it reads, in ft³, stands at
3.93 ft³
